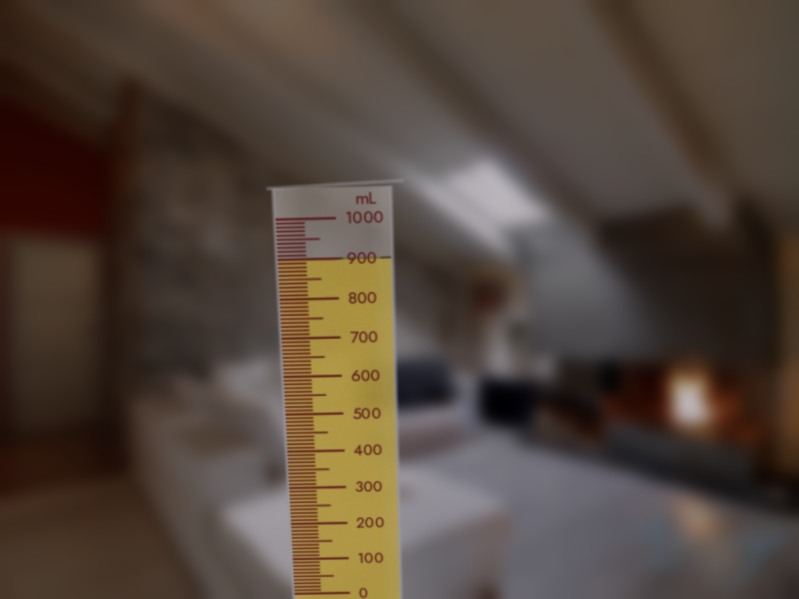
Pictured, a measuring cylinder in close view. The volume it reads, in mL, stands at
900 mL
